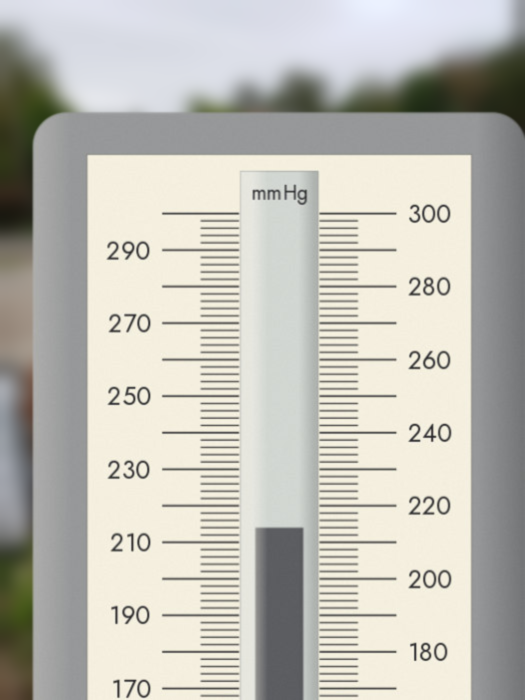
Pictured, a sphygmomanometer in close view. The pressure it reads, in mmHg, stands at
214 mmHg
